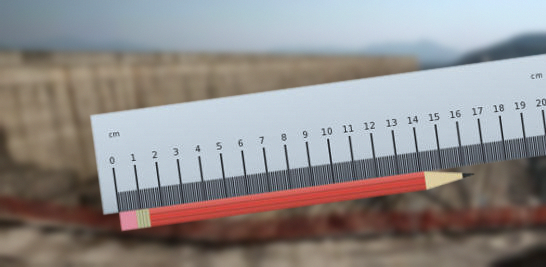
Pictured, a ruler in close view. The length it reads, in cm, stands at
16.5 cm
